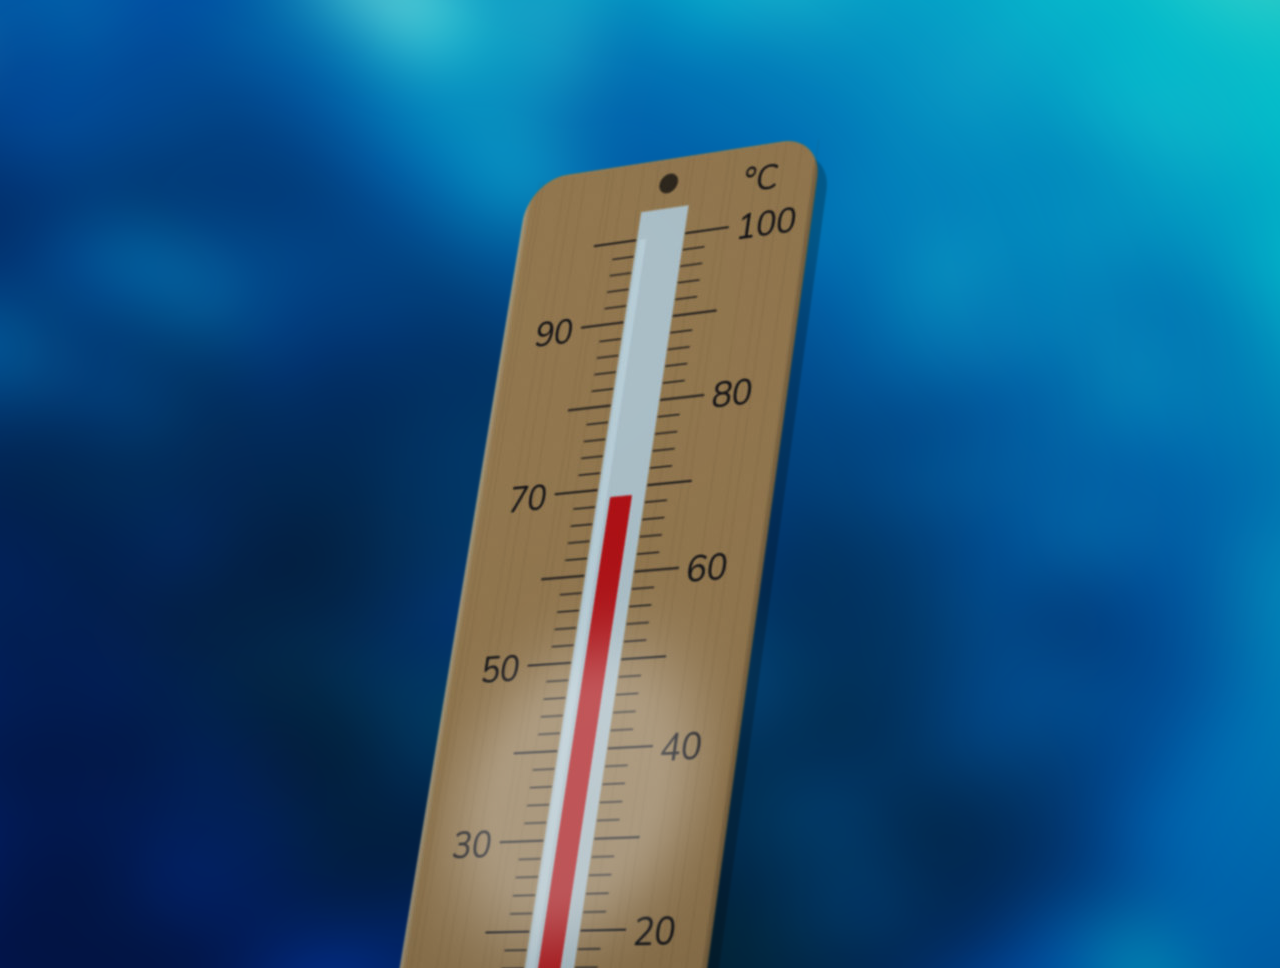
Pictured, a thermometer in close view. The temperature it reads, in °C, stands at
69 °C
